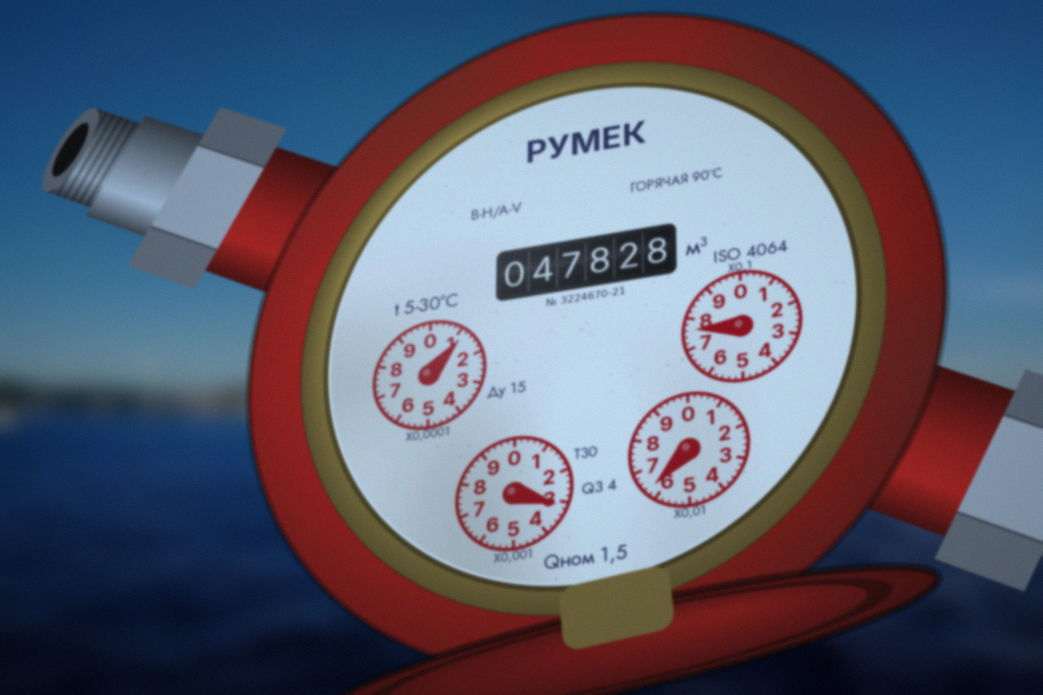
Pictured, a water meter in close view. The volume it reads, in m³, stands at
47828.7631 m³
